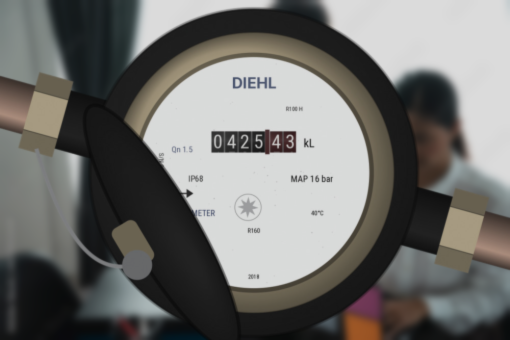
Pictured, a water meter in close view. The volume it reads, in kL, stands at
425.43 kL
